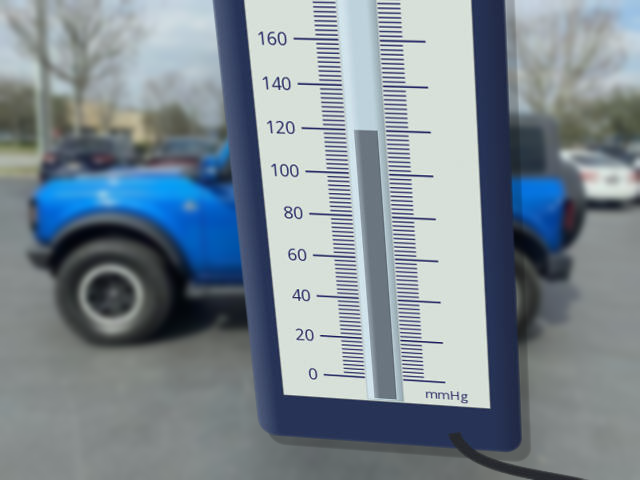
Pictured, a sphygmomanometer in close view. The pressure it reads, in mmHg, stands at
120 mmHg
